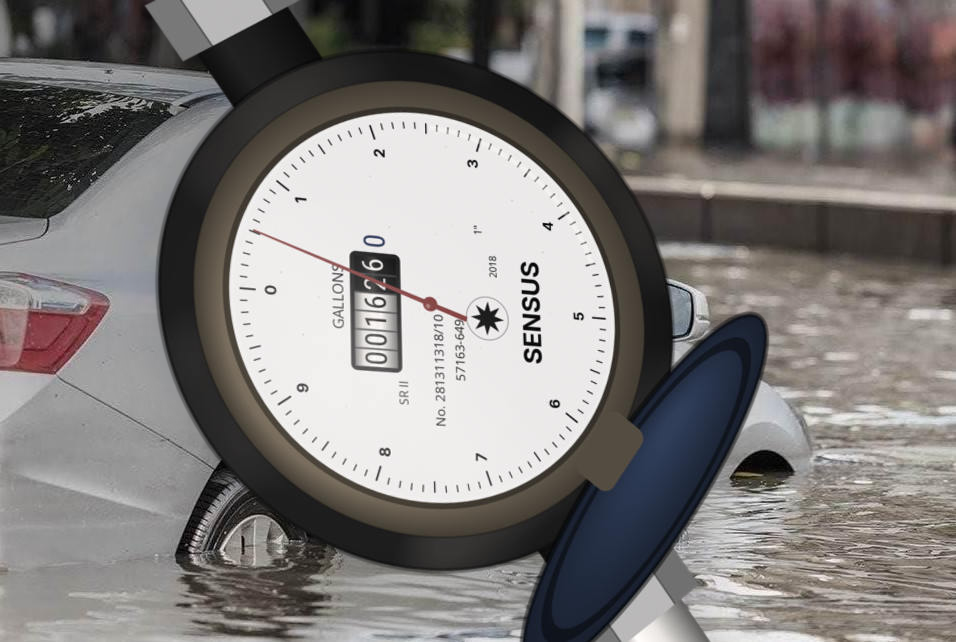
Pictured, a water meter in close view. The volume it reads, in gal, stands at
16260.5 gal
